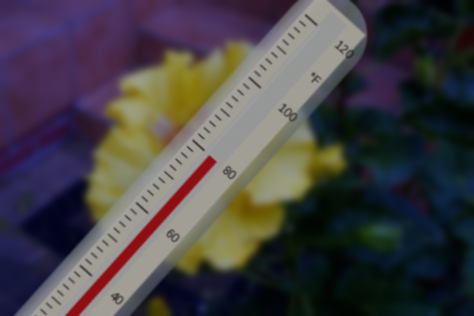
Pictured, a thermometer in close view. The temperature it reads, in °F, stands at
80 °F
